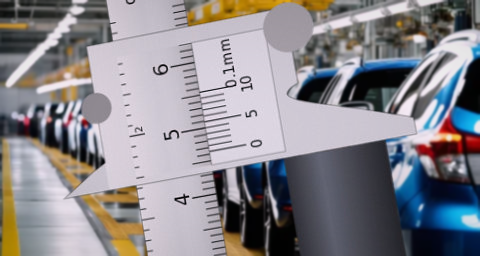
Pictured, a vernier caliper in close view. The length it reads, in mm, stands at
46.4 mm
